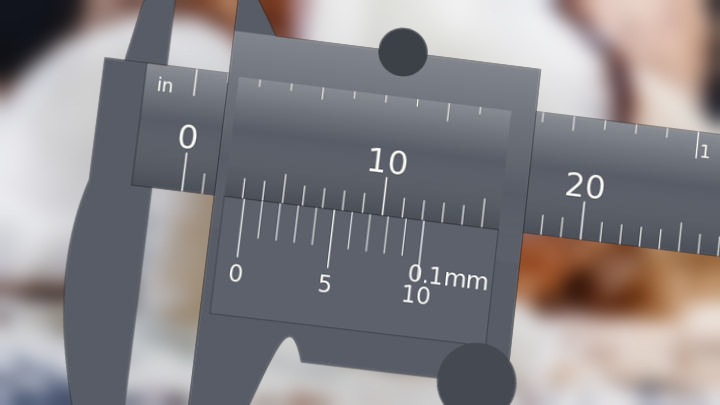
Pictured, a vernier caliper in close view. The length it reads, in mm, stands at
3.1 mm
